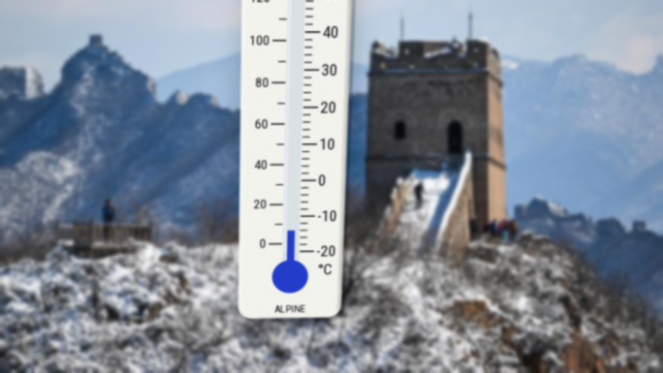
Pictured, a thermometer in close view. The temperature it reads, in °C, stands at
-14 °C
